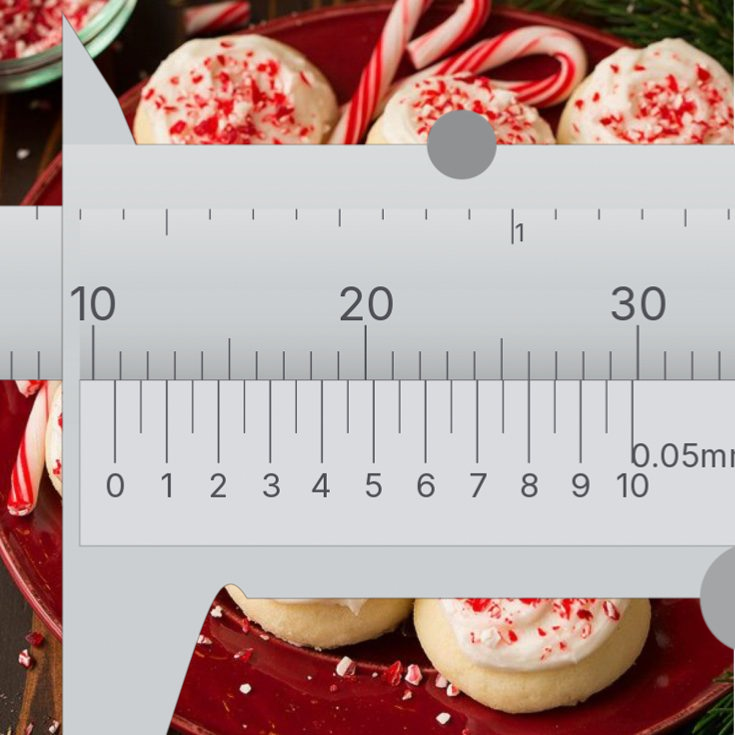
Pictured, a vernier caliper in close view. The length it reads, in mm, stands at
10.80 mm
